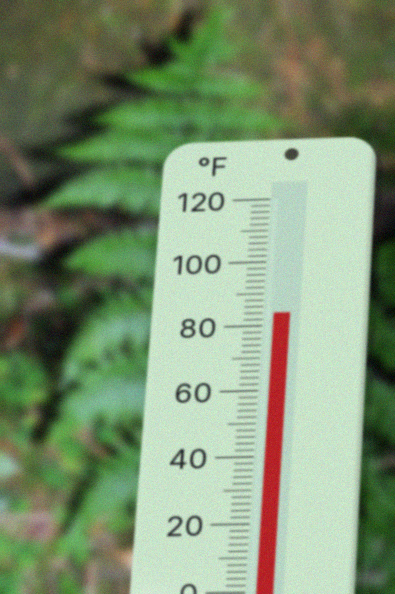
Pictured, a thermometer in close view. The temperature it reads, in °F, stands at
84 °F
